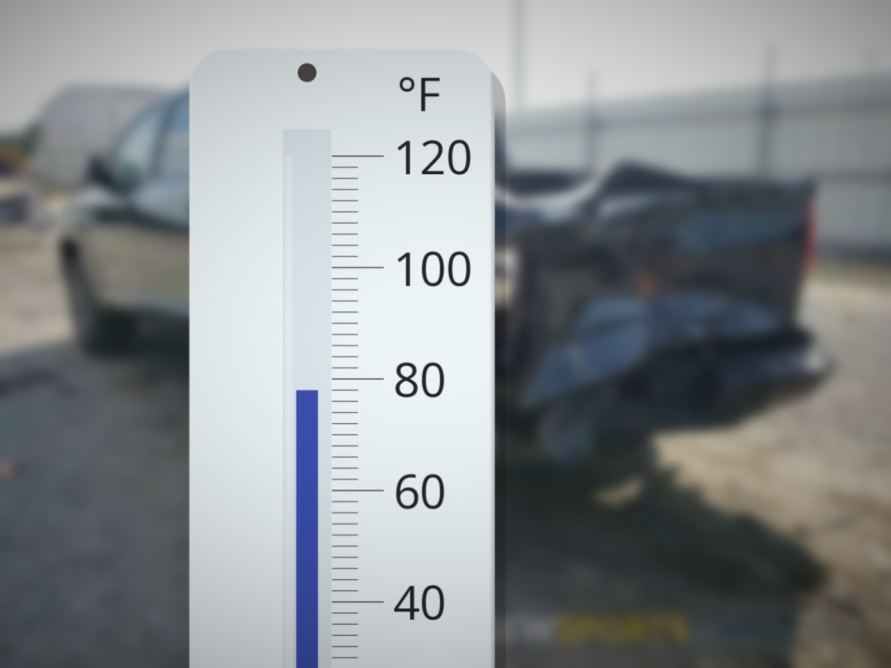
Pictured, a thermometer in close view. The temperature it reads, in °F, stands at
78 °F
